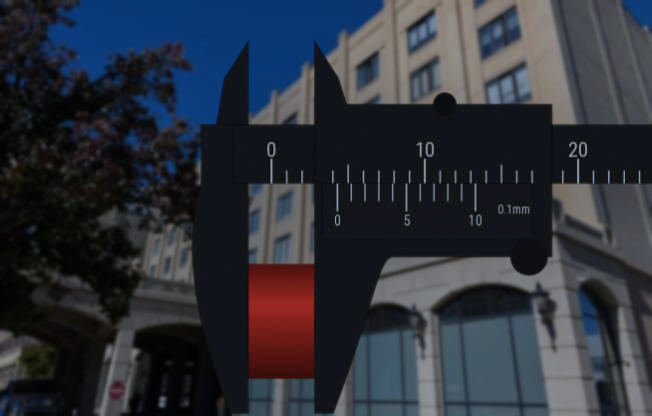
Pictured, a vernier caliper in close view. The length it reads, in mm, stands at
4.3 mm
